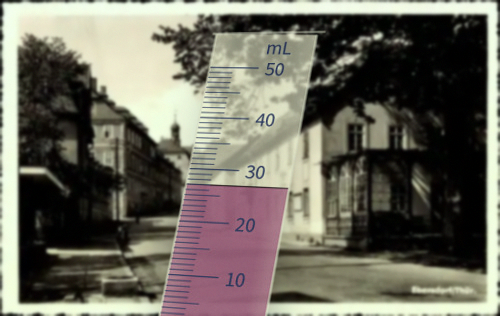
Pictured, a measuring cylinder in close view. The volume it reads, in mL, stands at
27 mL
